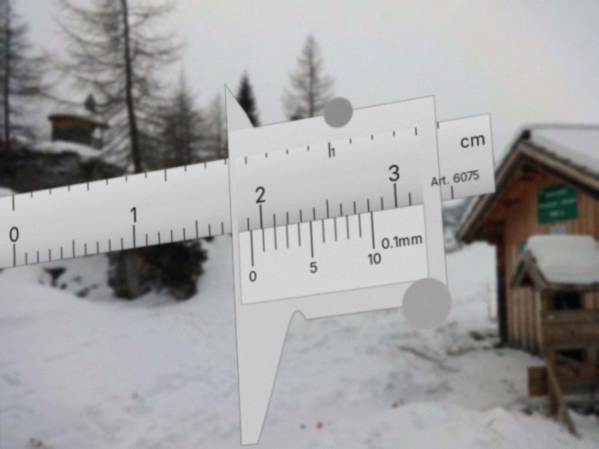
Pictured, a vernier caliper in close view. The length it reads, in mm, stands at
19.2 mm
